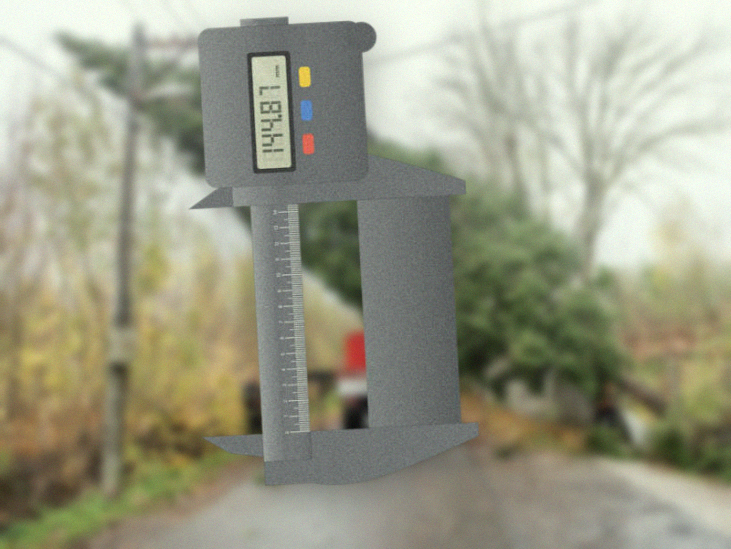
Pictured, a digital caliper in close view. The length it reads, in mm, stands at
144.87 mm
